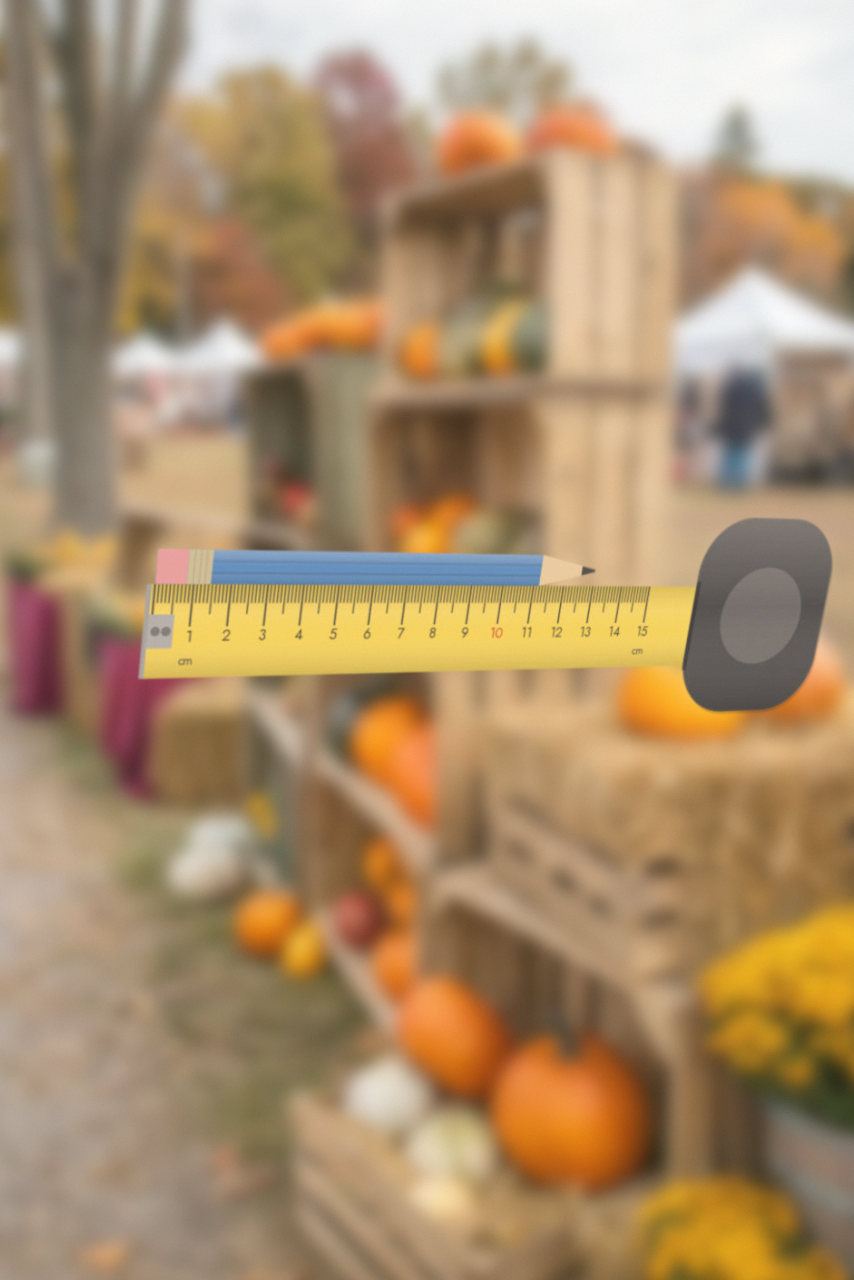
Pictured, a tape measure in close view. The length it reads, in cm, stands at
13 cm
